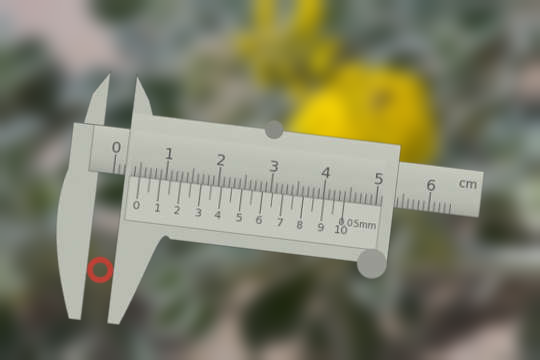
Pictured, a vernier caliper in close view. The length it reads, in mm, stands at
5.0 mm
